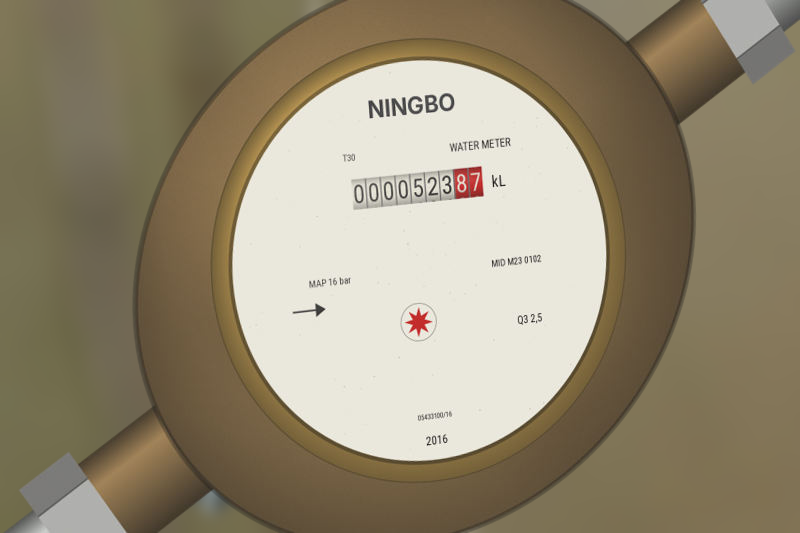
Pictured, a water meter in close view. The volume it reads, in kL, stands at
523.87 kL
